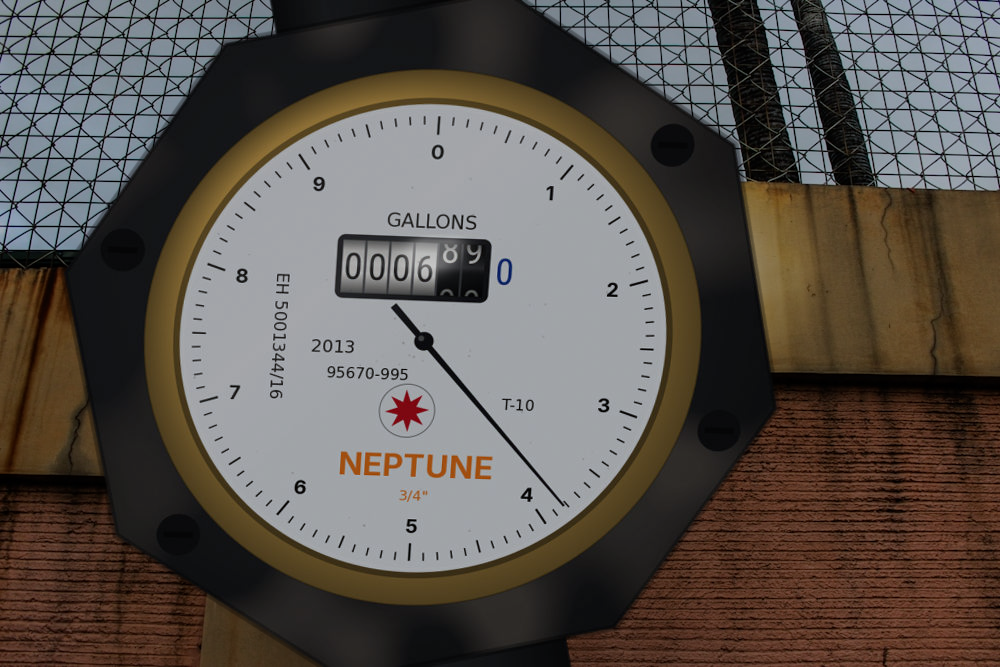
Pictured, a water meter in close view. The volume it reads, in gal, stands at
6893.8 gal
